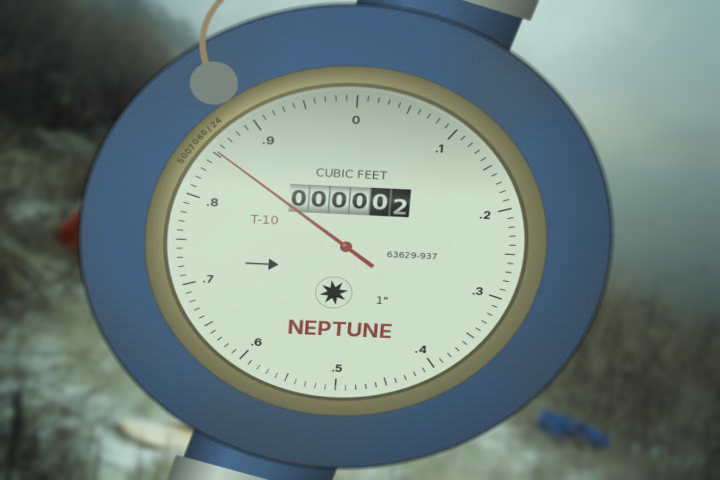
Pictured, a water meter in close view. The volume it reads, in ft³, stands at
1.85 ft³
